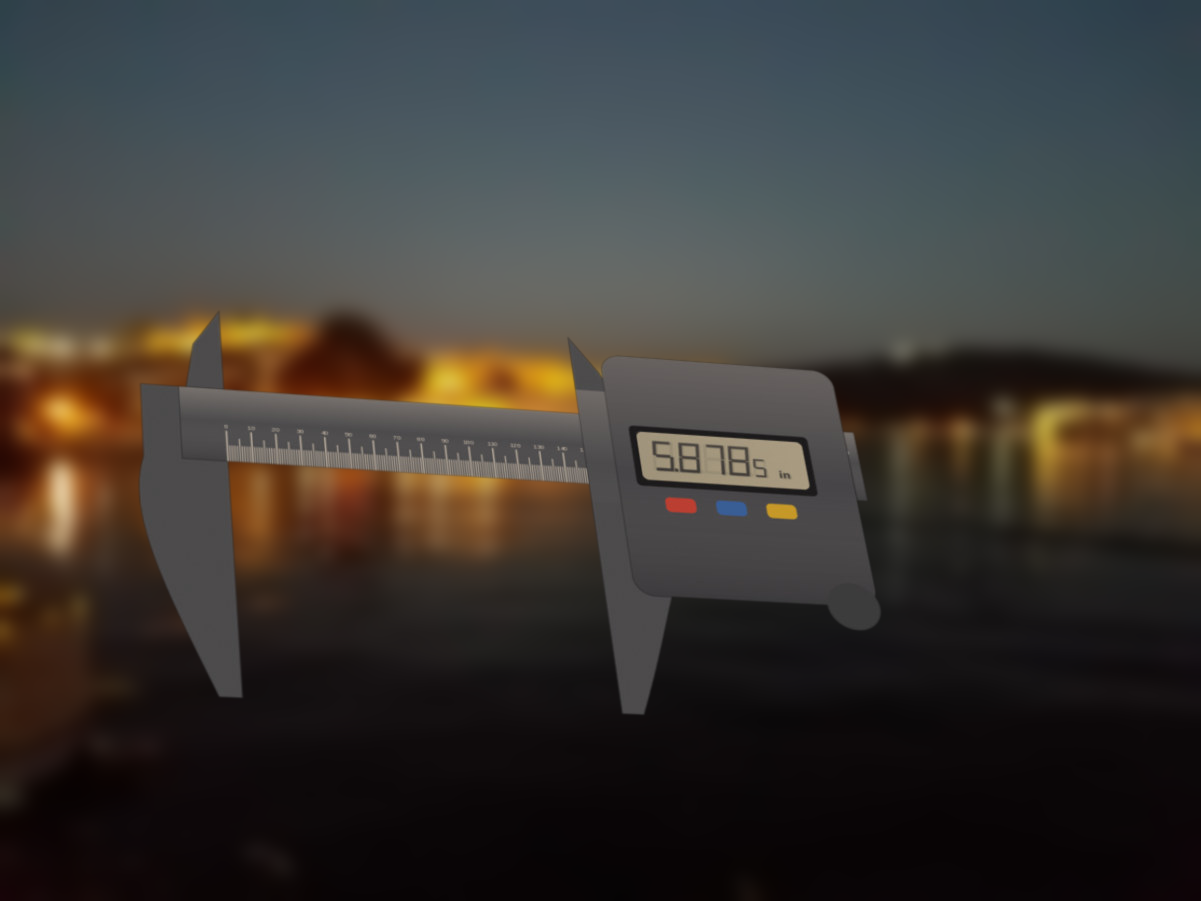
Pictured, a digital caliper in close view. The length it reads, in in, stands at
5.8785 in
